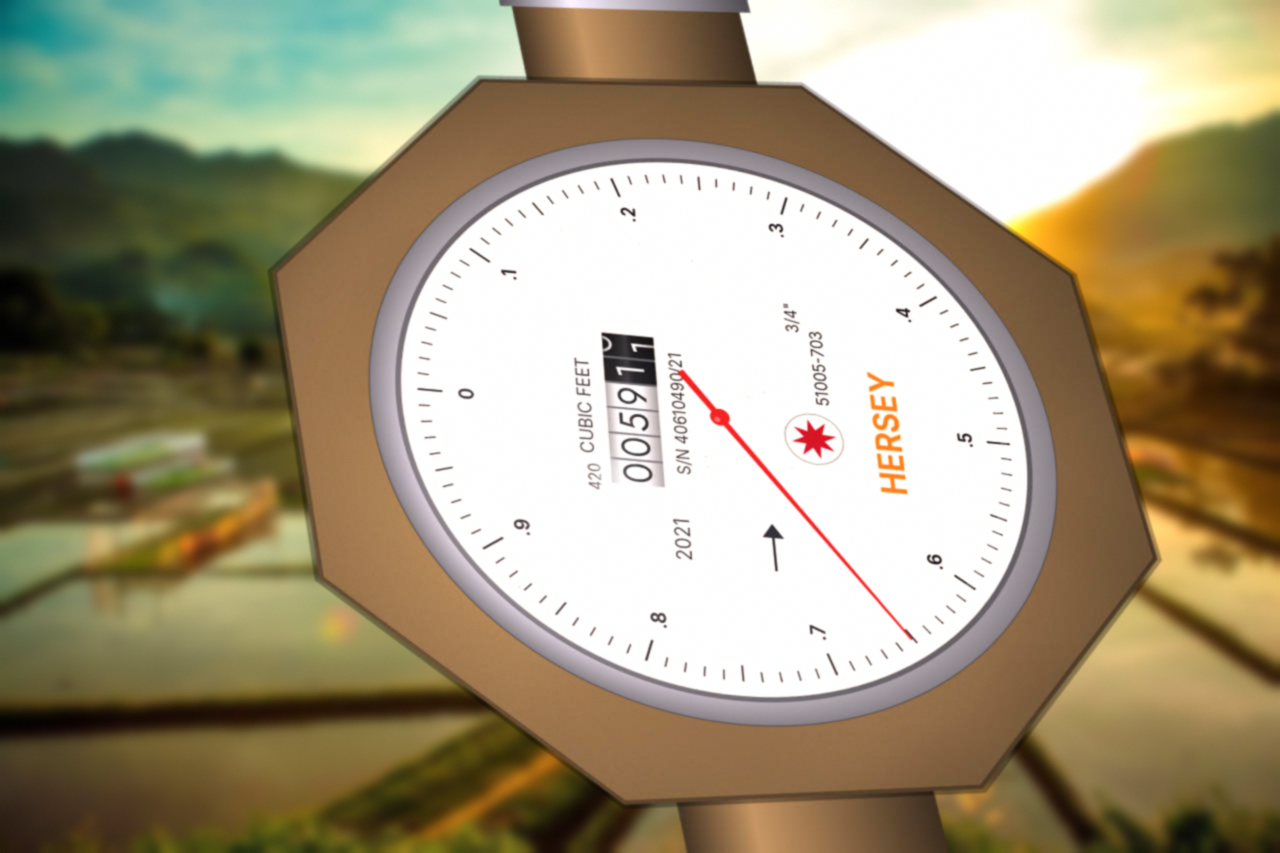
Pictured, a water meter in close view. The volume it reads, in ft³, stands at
5910.65 ft³
